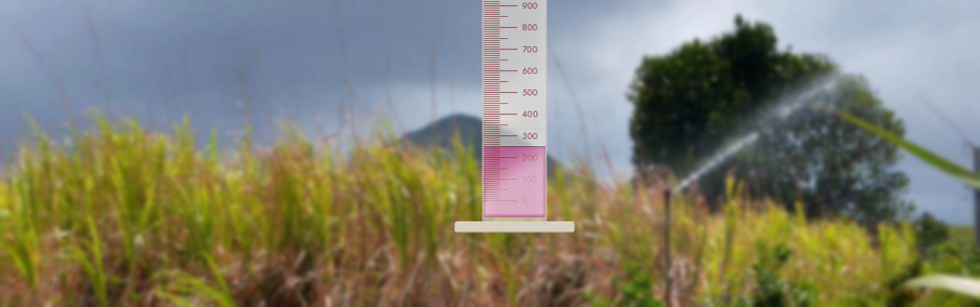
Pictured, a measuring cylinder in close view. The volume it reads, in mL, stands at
250 mL
